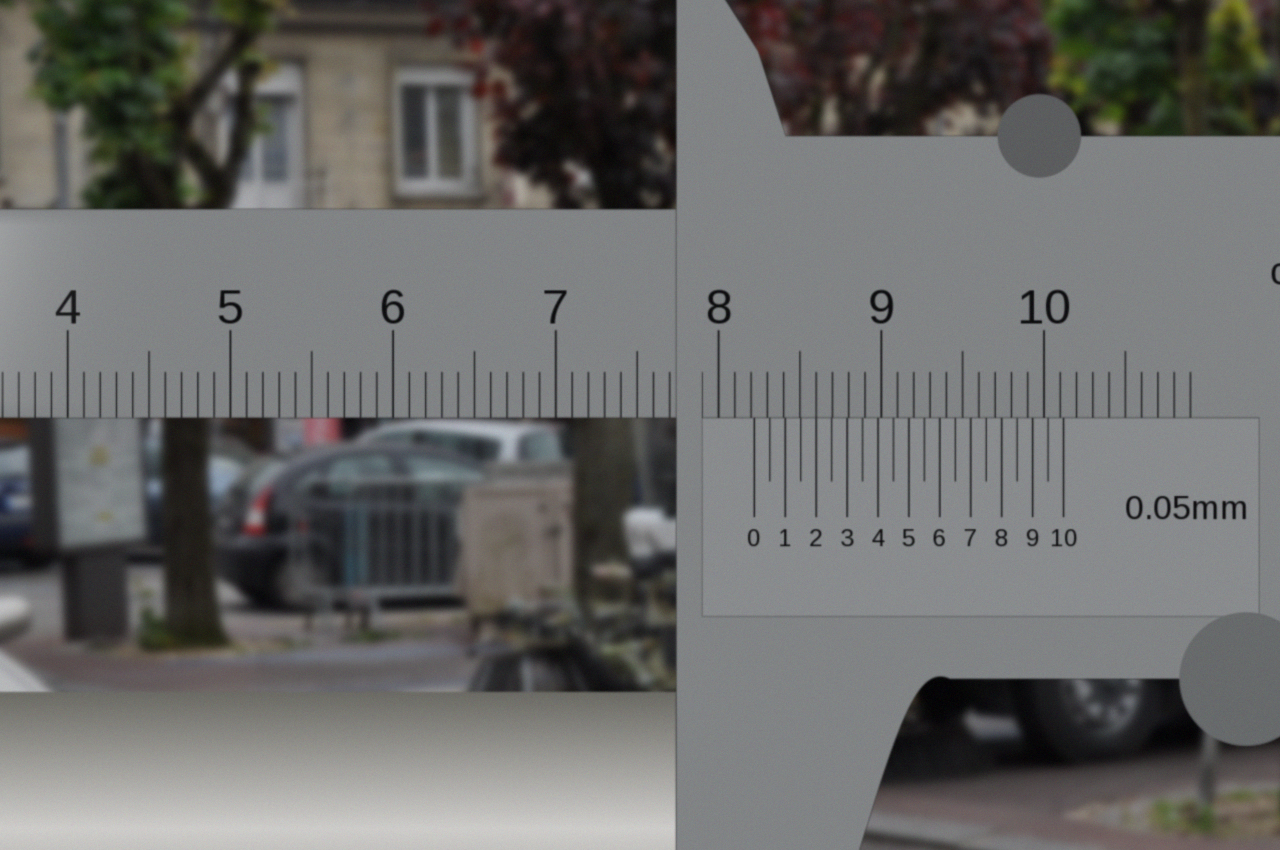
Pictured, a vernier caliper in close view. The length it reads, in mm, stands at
82.2 mm
